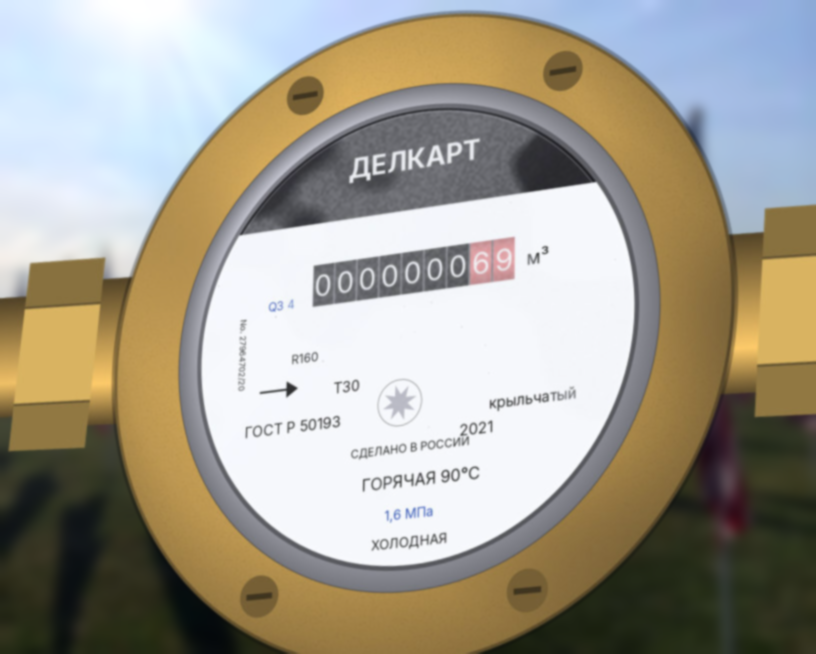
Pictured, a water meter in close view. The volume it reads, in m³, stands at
0.69 m³
